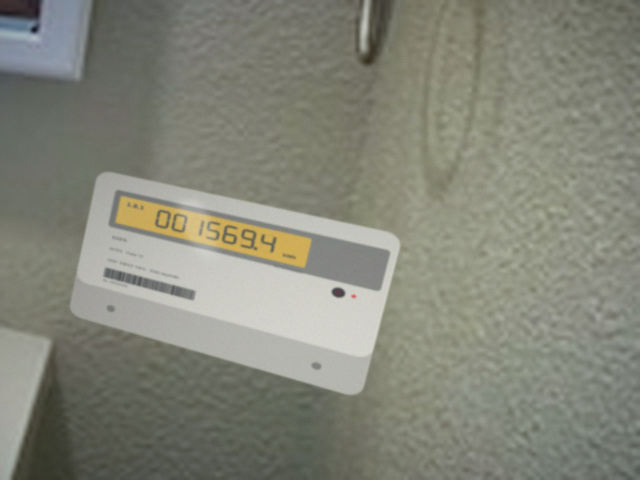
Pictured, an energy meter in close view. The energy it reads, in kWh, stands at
1569.4 kWh
